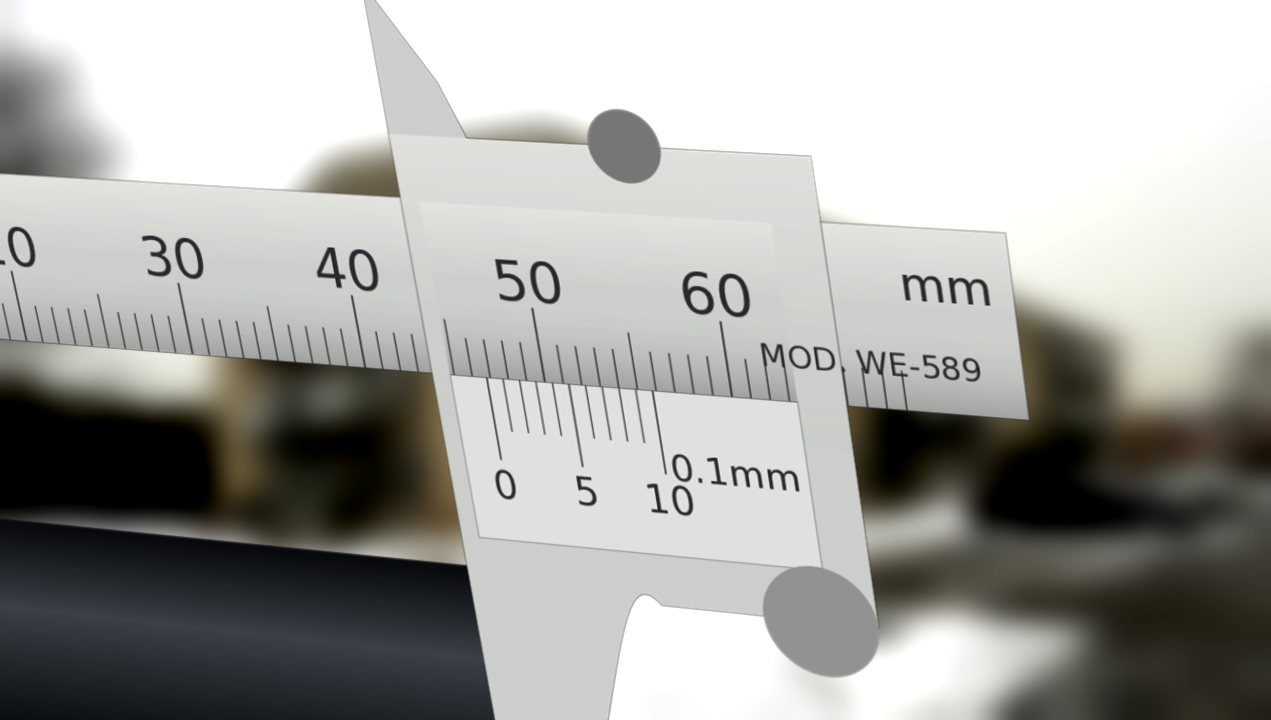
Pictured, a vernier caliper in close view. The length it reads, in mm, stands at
46.8 mm
